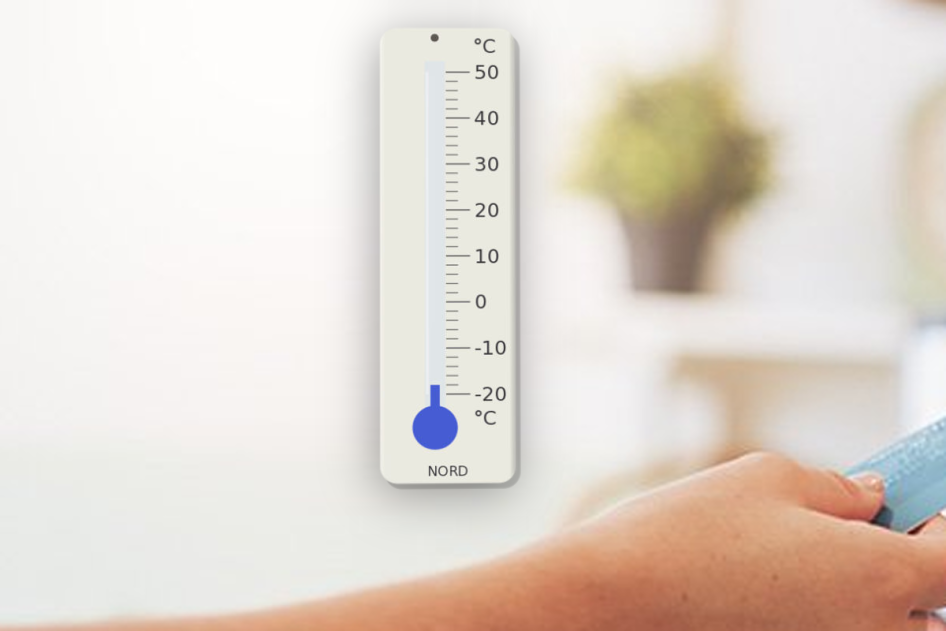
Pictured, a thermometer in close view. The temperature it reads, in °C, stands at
-18 °C
